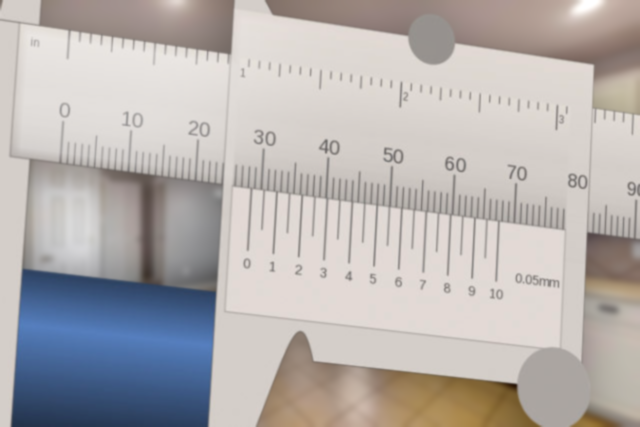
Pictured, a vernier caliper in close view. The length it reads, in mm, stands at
28.5 mm
